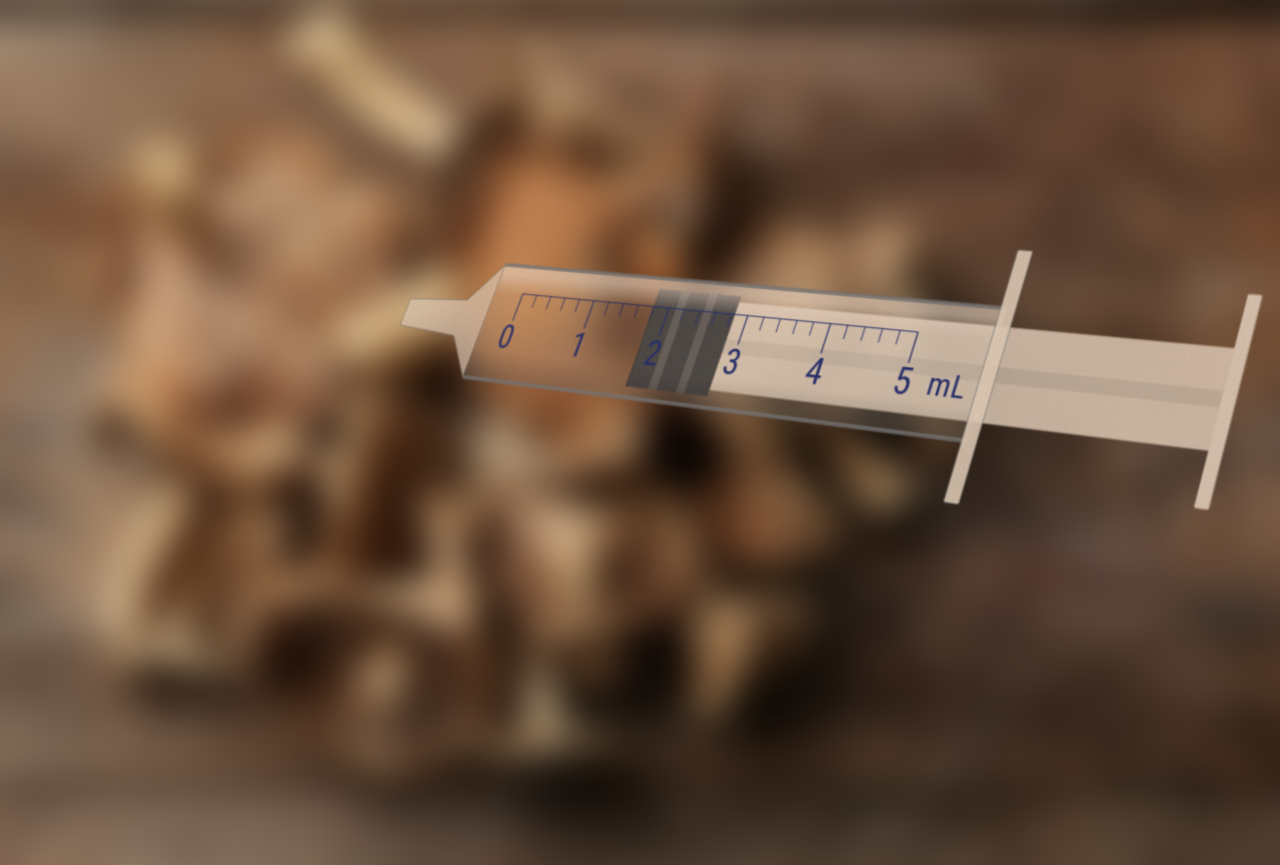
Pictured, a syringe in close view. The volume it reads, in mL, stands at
1.8 mL
